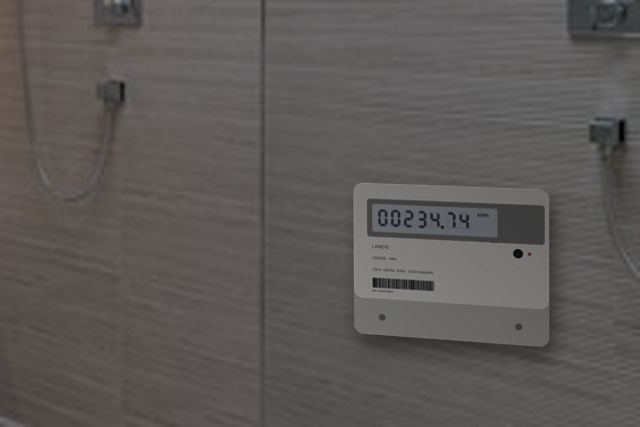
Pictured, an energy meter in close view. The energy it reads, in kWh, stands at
234.74 kWh
